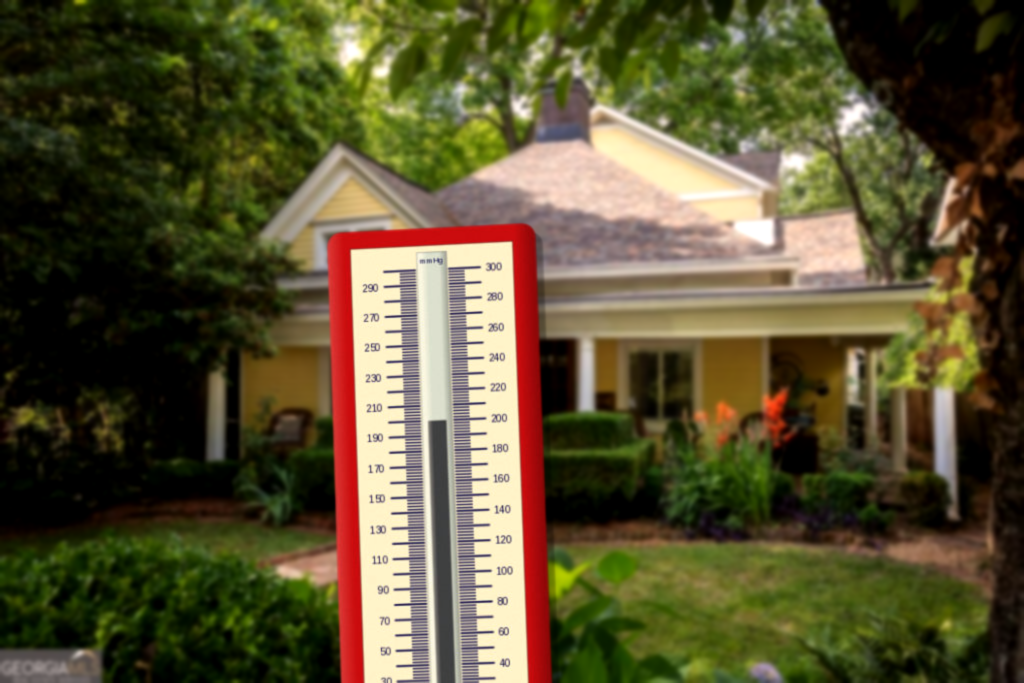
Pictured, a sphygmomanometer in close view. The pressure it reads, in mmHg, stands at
200 mmHg
